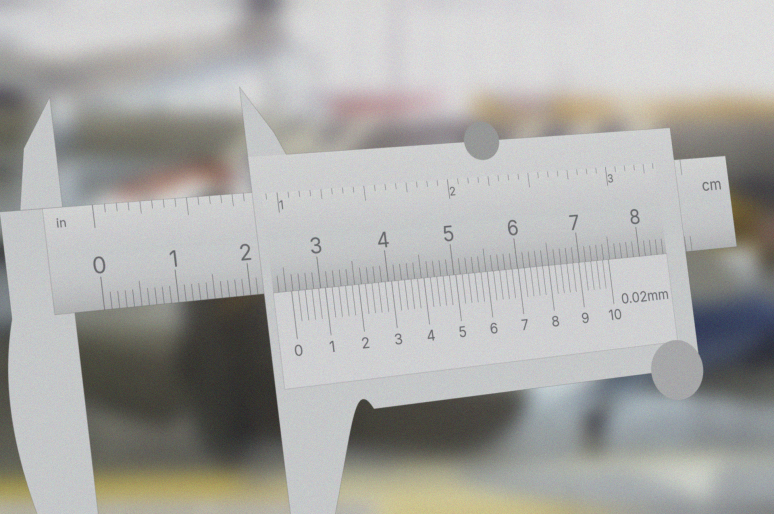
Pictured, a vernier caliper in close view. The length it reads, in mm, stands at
25.8 mm
